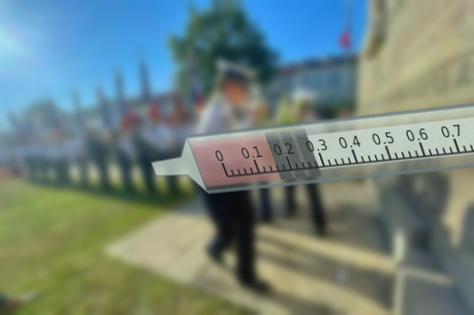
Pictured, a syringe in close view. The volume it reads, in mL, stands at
0.16 mL
